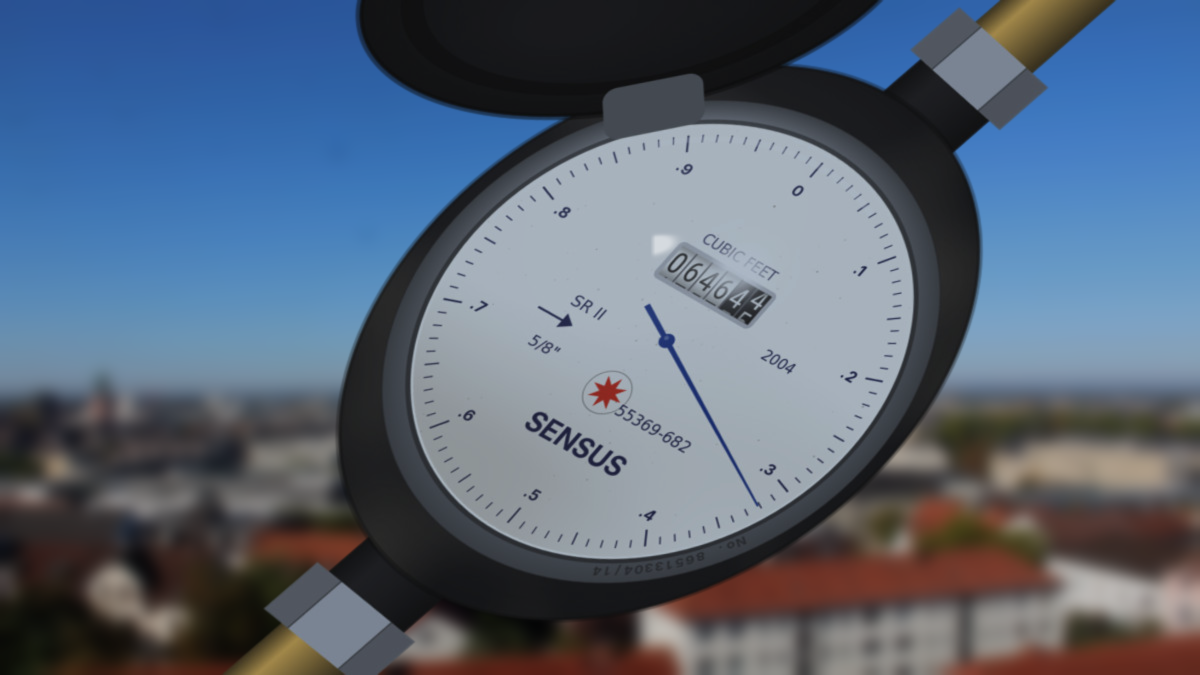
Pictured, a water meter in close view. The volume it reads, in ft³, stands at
64644.32 ft³
